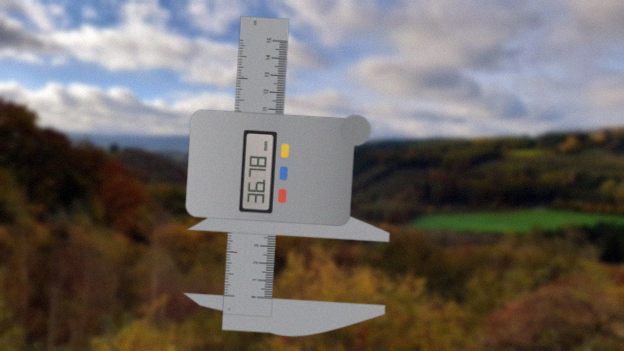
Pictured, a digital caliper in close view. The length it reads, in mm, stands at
36.78 mm
